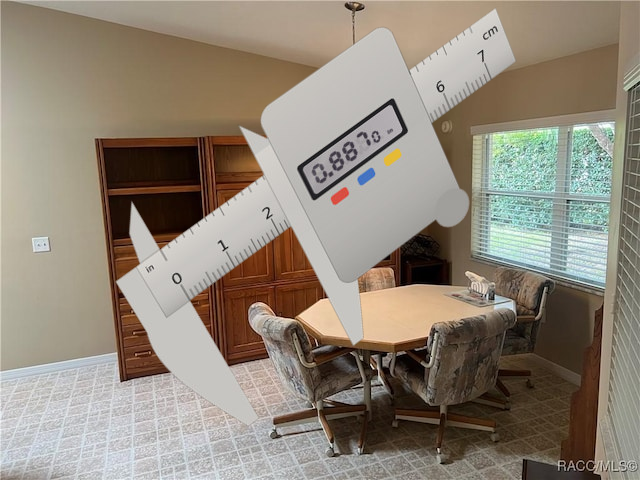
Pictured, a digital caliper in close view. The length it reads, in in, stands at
0.8870 in
